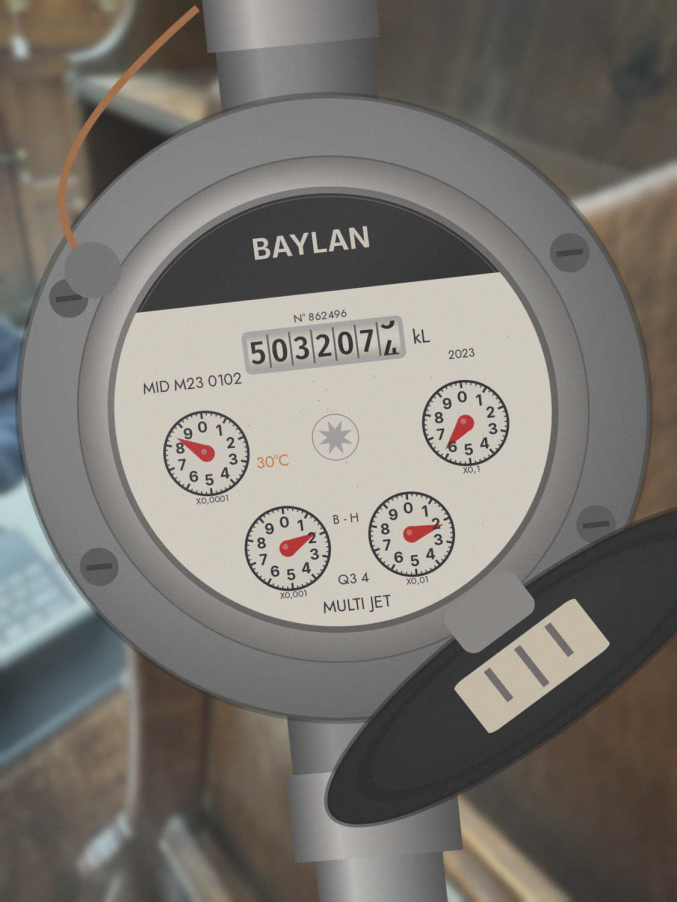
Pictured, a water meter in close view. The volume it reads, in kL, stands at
5032073.6218 kL
